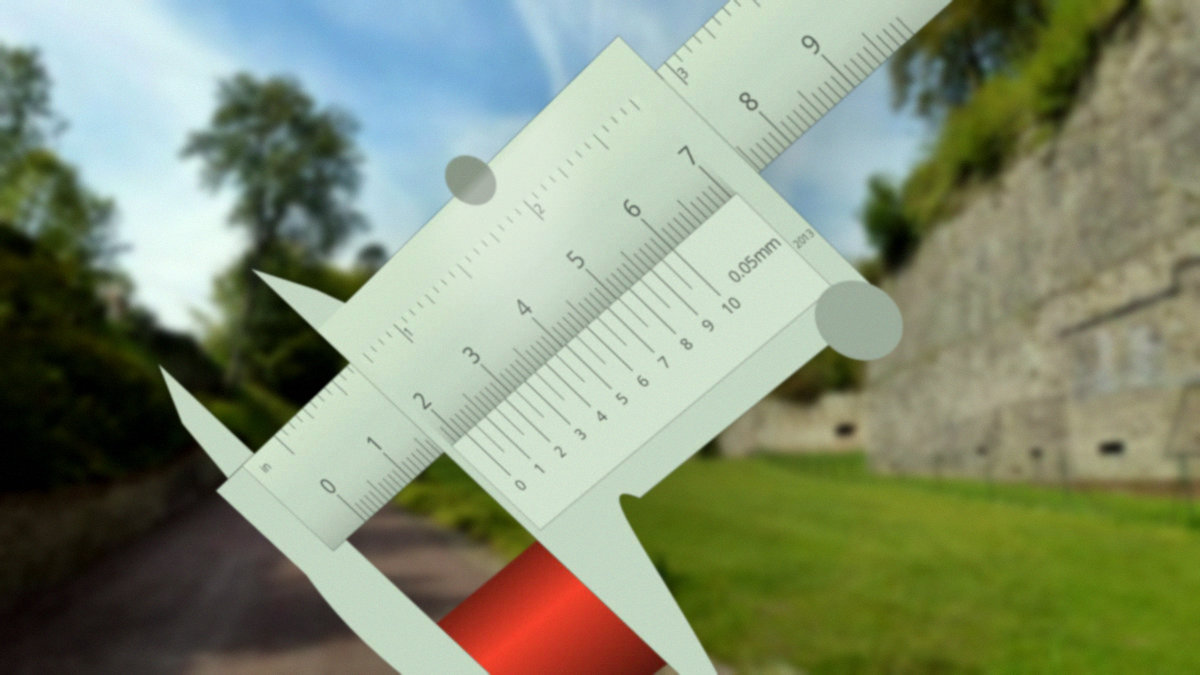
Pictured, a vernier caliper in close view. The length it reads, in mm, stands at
21.0 mm
